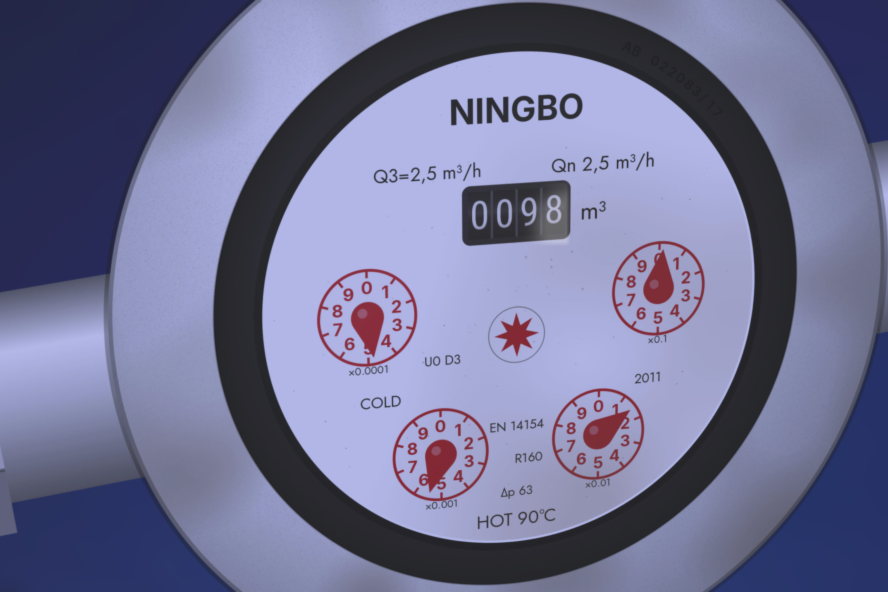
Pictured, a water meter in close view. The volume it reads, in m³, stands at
98.0154 m³
